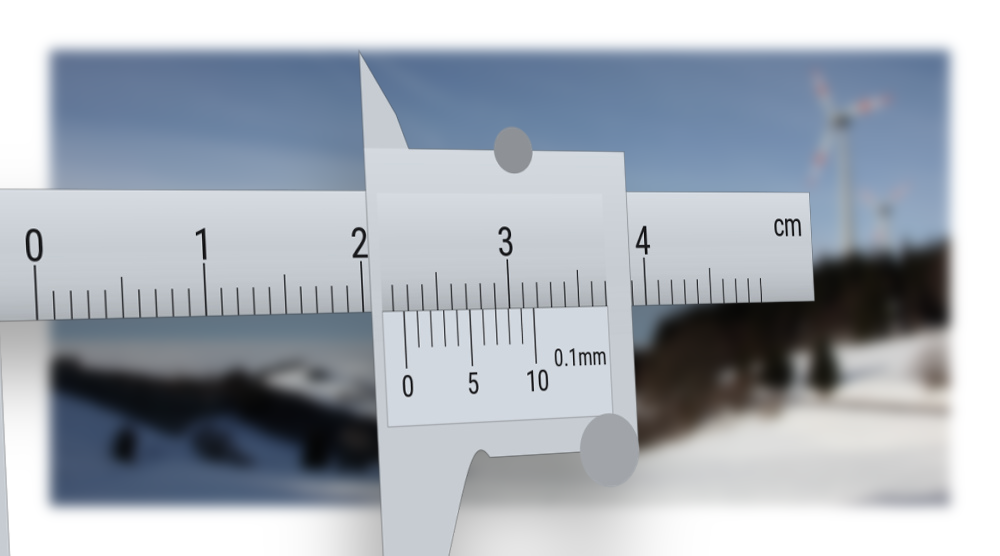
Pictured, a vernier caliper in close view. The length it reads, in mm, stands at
22.7 mm
